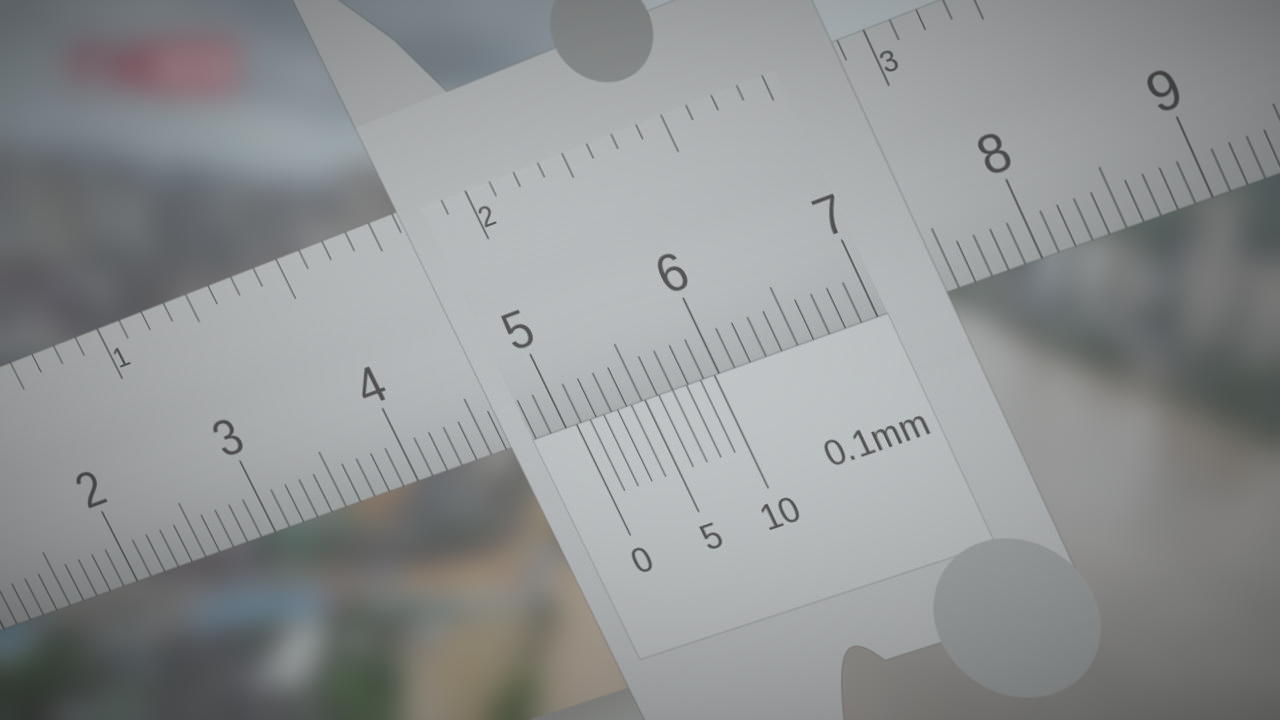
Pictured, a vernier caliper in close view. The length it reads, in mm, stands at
50.7 mm
